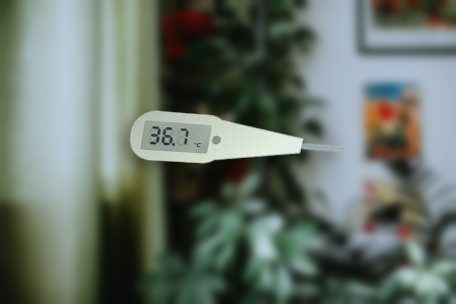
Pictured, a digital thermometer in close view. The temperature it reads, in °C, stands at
36.7 °C
